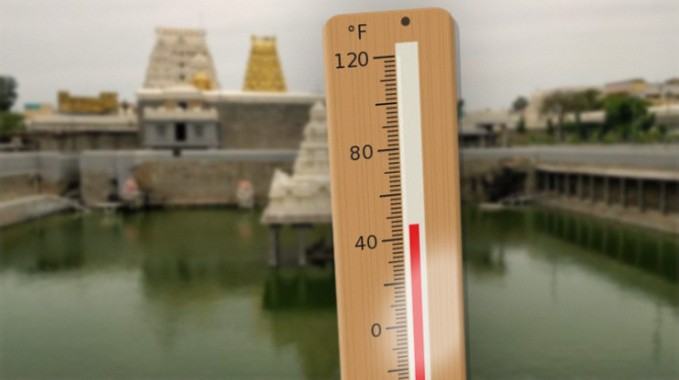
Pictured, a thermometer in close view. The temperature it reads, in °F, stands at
46 °F
